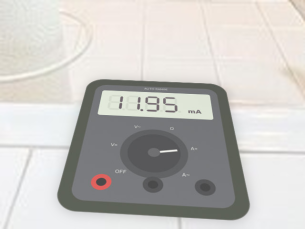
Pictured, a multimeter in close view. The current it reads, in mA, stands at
11.95 mA
